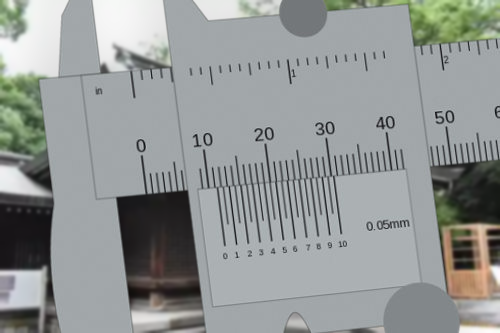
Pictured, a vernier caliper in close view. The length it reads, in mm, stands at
11.4 mm
